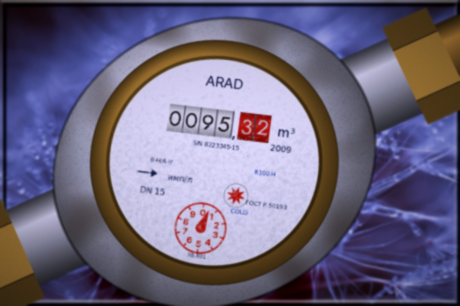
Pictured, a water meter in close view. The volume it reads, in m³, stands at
95.320 m³
